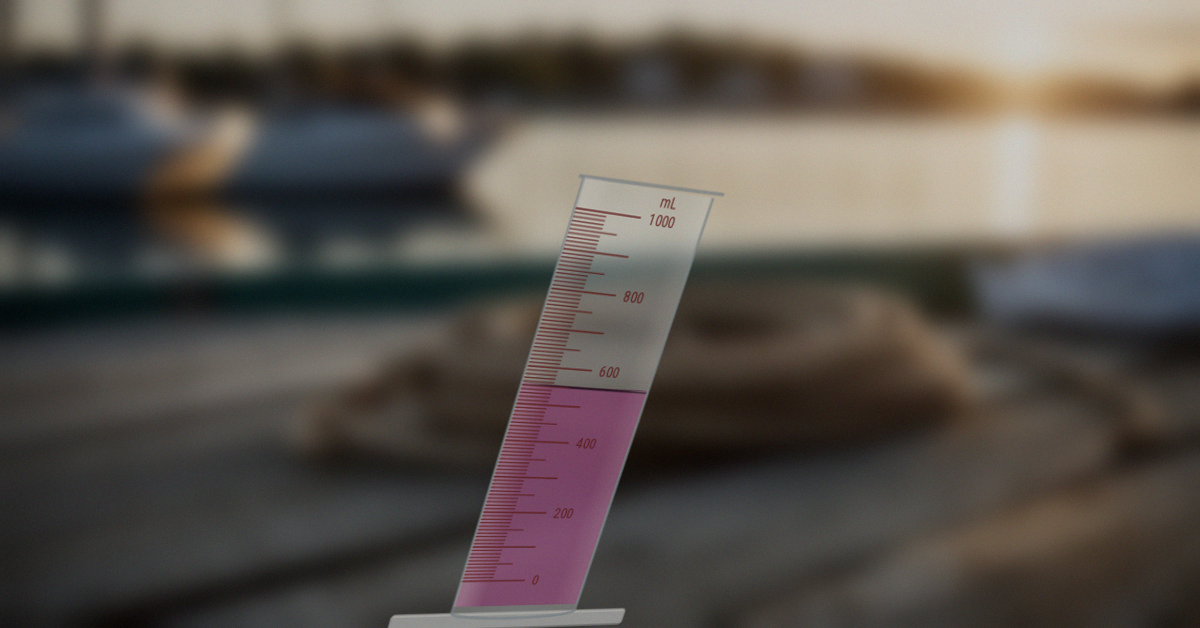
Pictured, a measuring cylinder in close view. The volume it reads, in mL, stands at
550 mL
